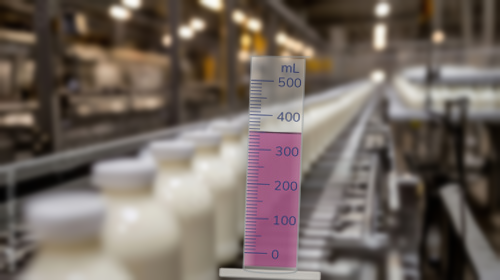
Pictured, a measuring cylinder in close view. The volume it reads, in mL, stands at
350 mL
